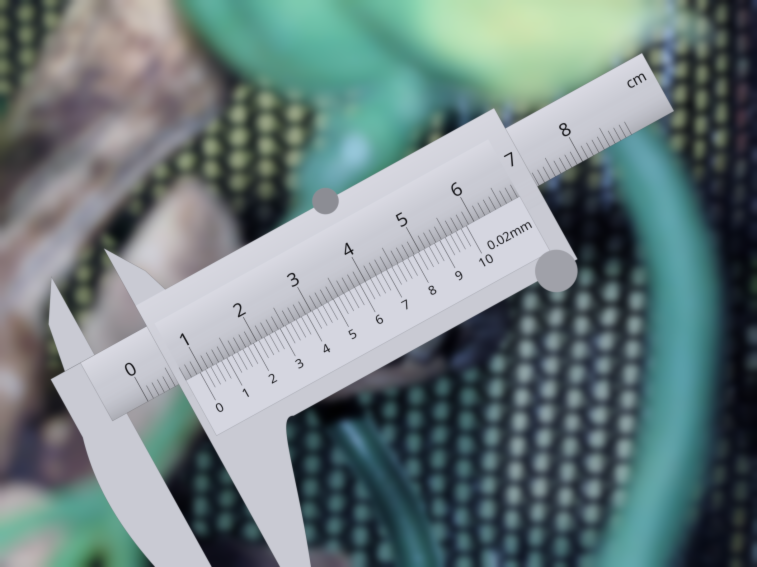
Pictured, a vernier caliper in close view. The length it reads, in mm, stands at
9.6 mm
